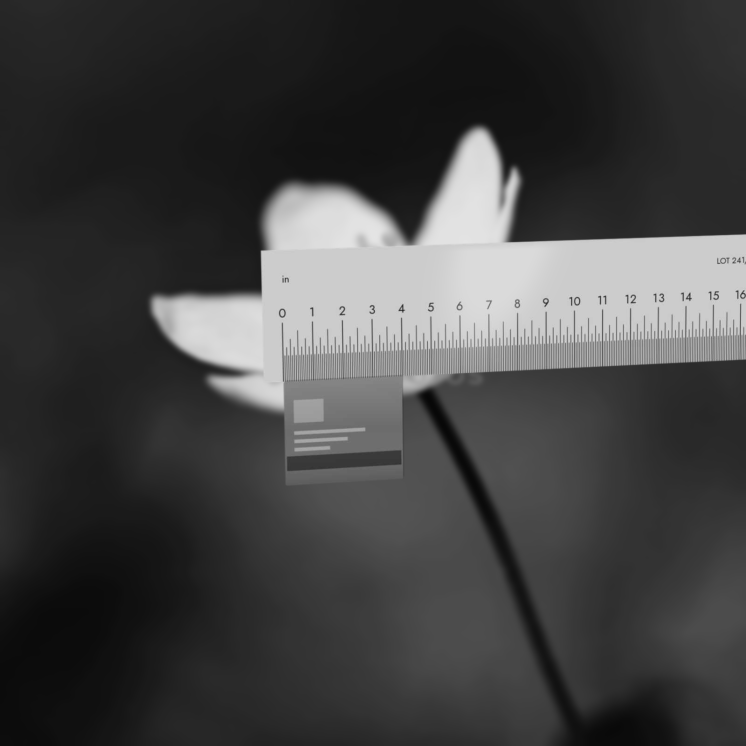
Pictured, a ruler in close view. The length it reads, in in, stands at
4 in
